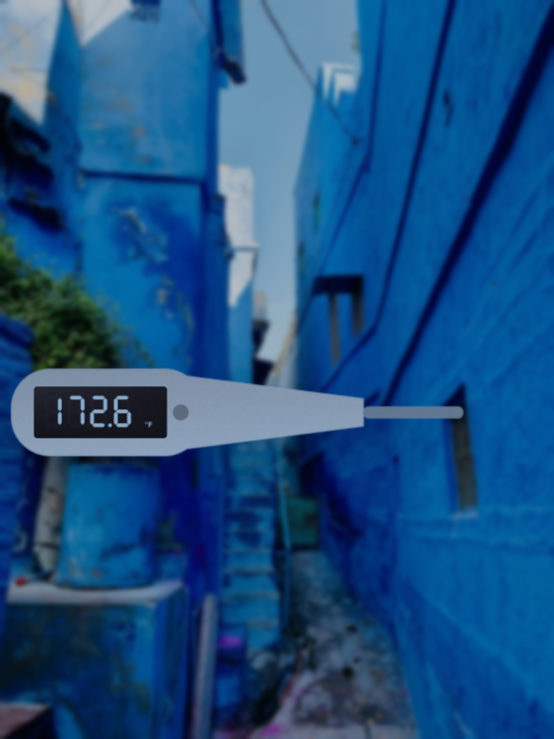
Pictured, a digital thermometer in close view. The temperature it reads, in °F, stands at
172.6 °F
